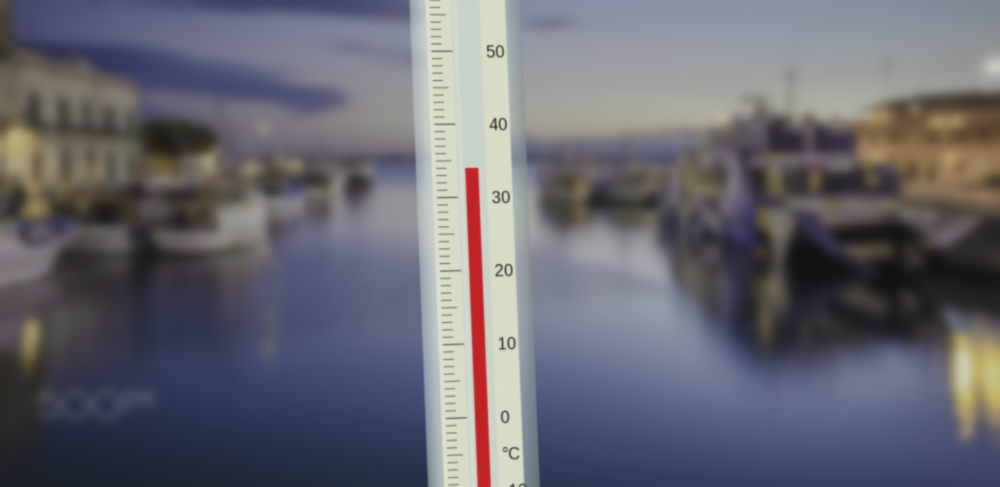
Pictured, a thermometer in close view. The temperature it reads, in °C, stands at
34 °C
